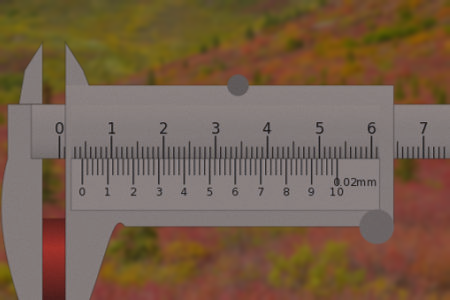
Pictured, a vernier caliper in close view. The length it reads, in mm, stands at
4.4 mm
